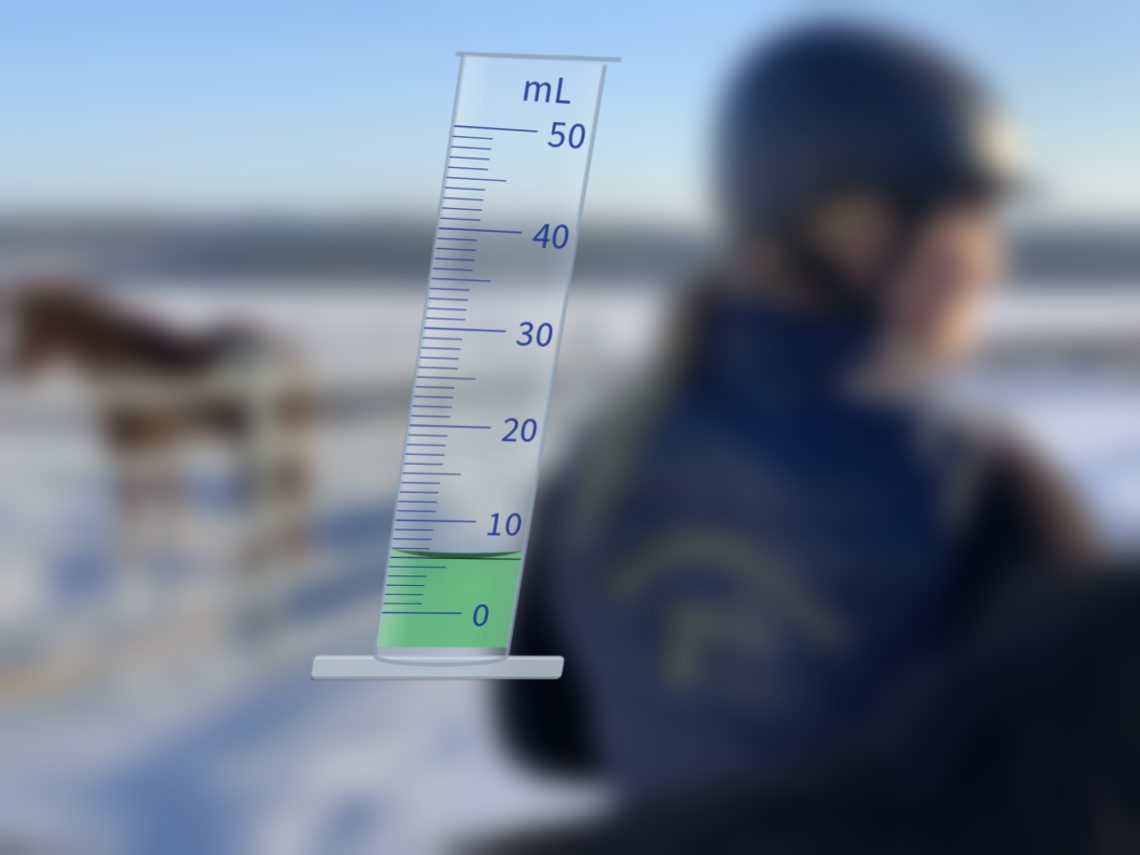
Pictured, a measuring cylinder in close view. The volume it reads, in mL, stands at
6 mL
